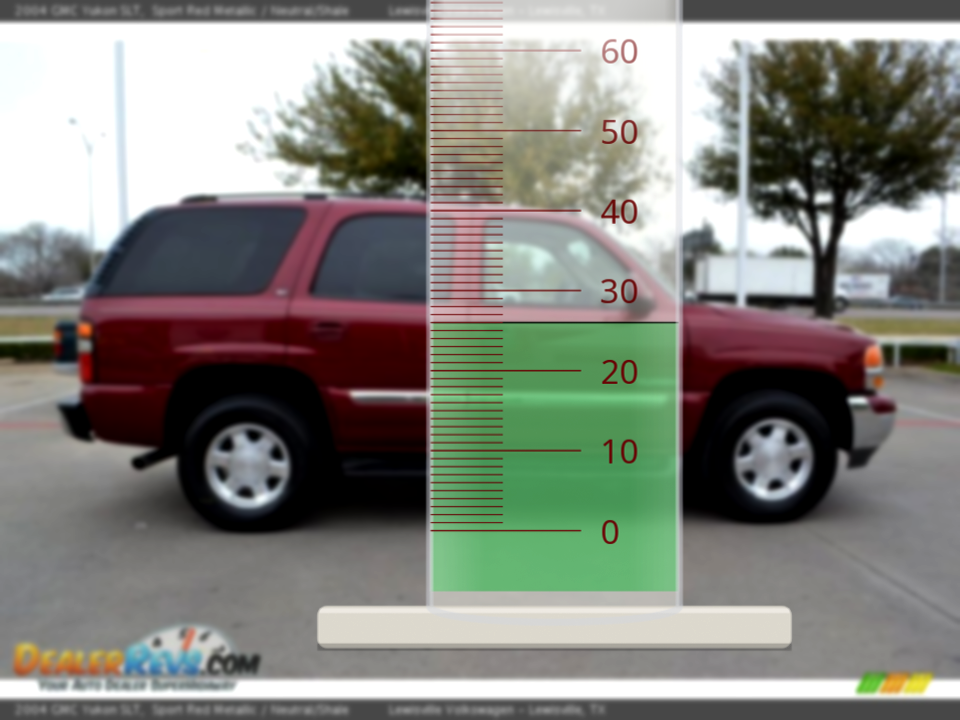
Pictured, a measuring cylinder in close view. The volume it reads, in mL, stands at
26 mL
